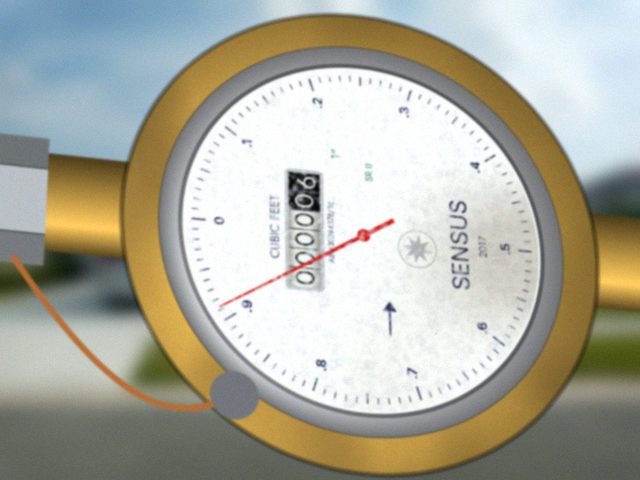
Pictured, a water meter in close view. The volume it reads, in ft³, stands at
5.91 ft³
